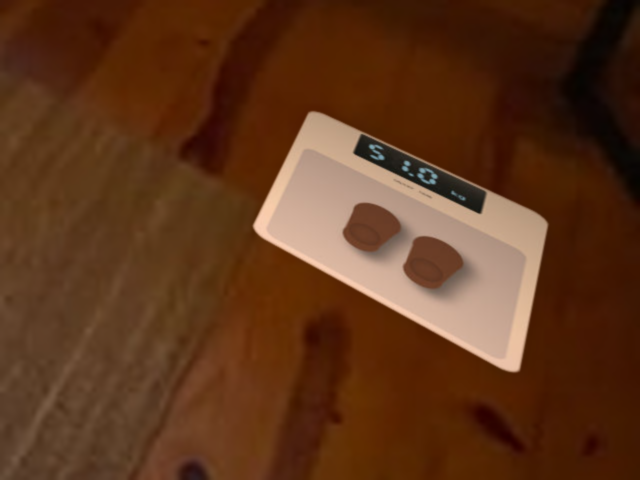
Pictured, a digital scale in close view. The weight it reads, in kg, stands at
51.0 kg
